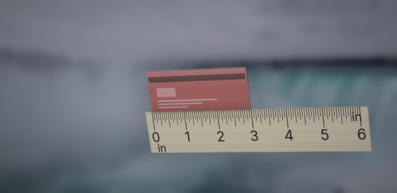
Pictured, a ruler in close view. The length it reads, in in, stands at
3 in
